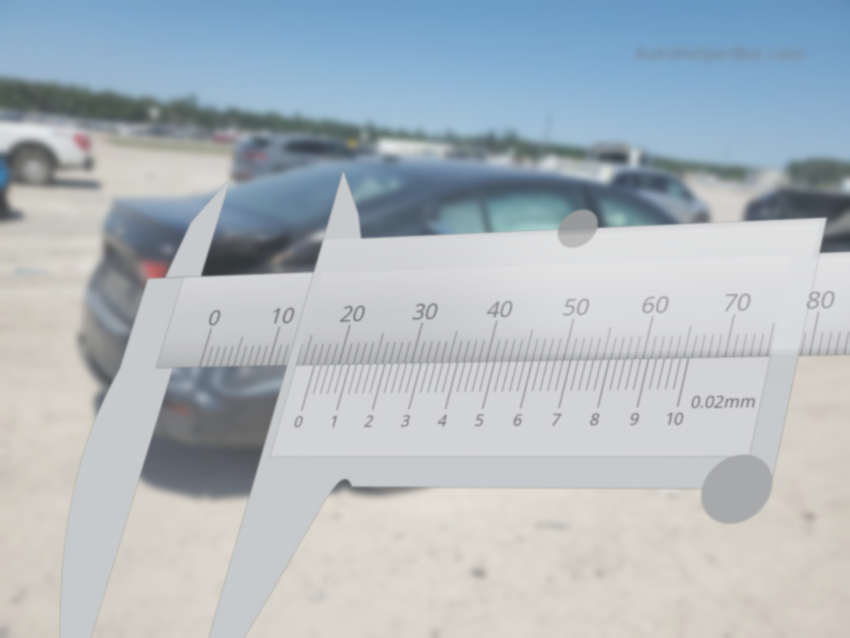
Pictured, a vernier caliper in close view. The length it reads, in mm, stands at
16.6 mm
